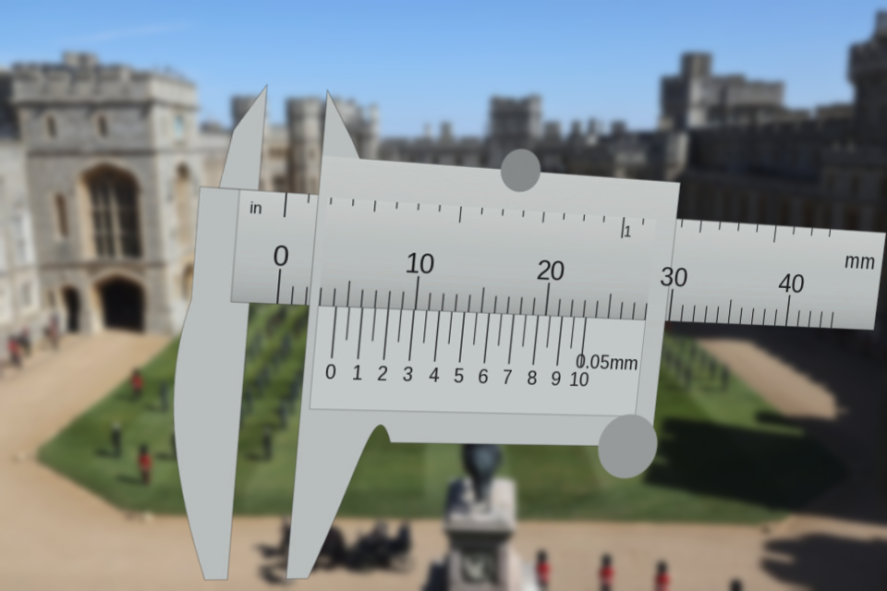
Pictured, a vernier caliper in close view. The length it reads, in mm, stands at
4.2 mm
